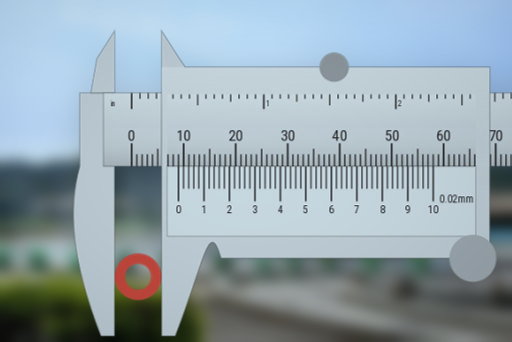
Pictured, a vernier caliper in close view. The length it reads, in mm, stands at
9.0 mm
